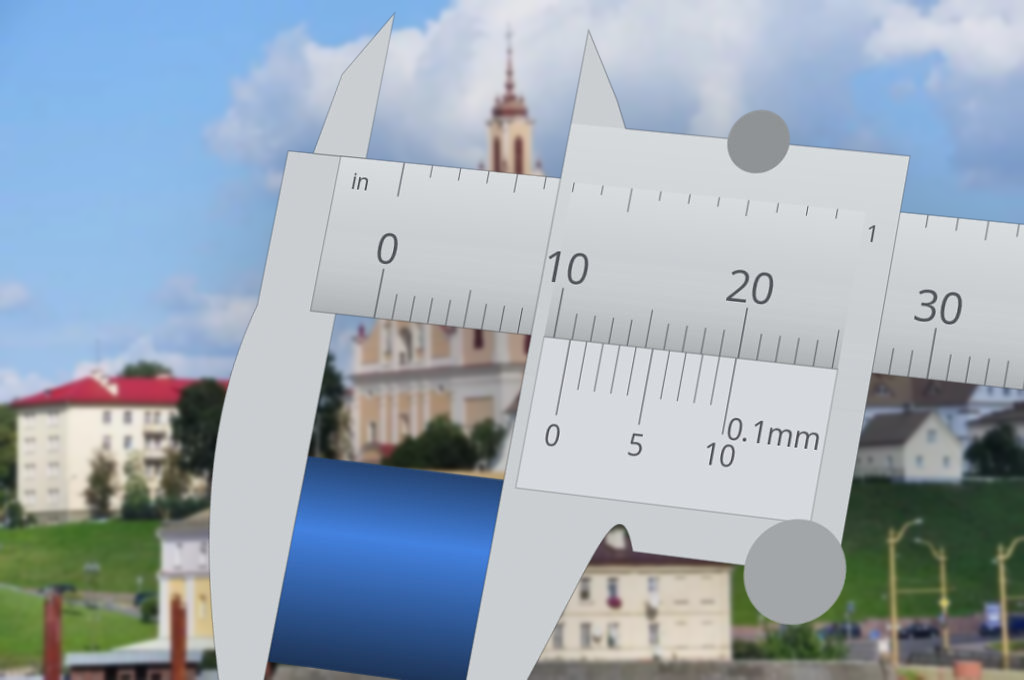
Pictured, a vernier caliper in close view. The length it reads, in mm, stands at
10.9 mm
